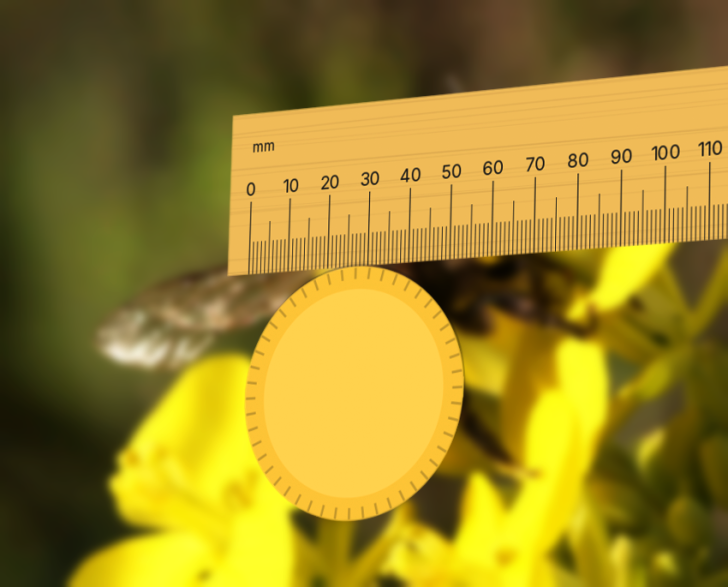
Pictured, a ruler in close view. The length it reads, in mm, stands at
54 mm
